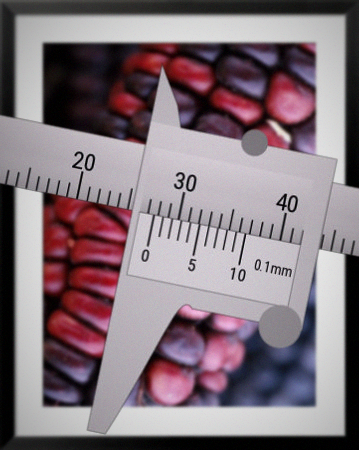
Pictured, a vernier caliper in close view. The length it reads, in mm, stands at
27.6 mm
